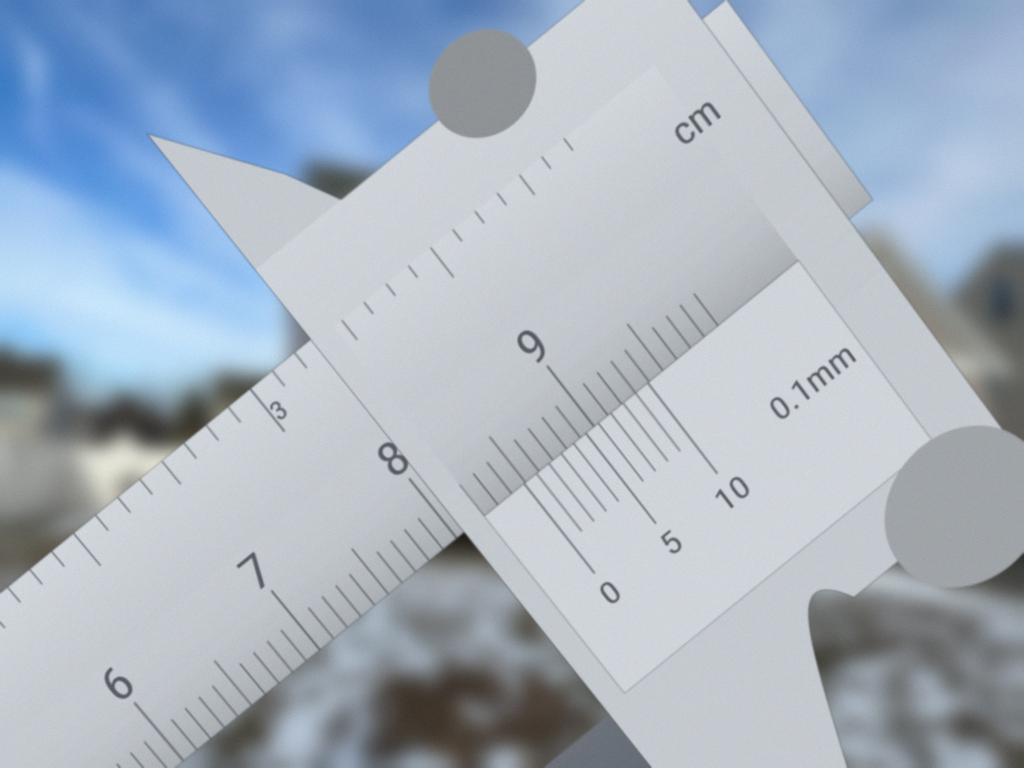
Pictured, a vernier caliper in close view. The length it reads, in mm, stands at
84.9 mm
